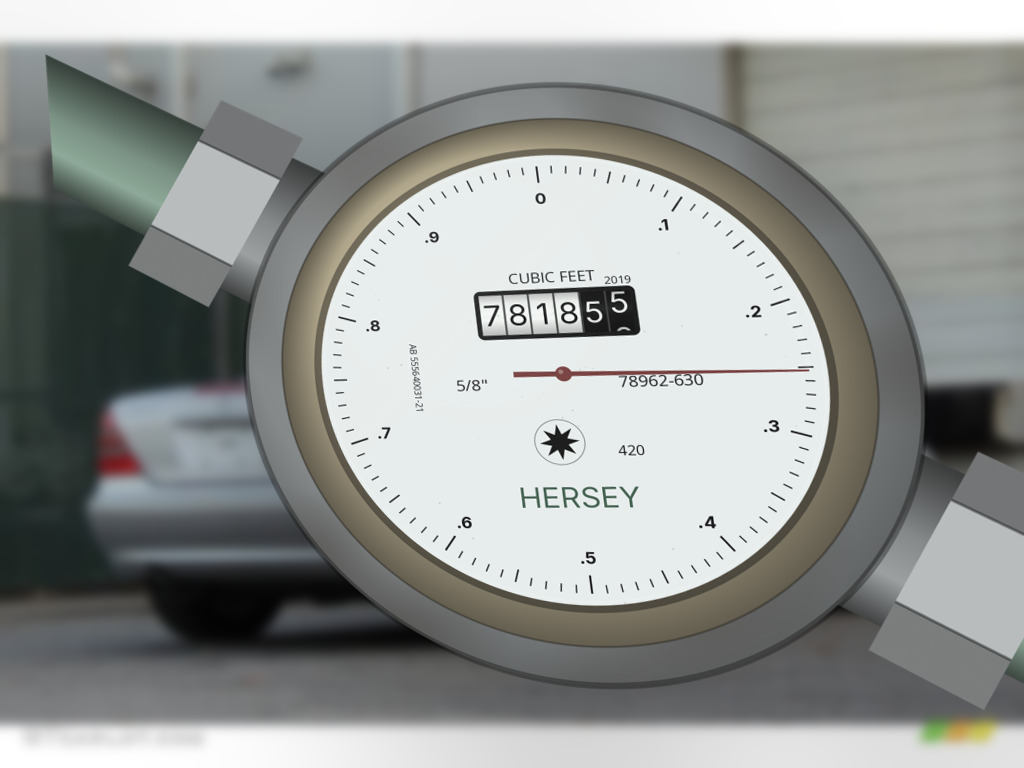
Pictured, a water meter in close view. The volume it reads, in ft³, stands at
781855.25 ft³
